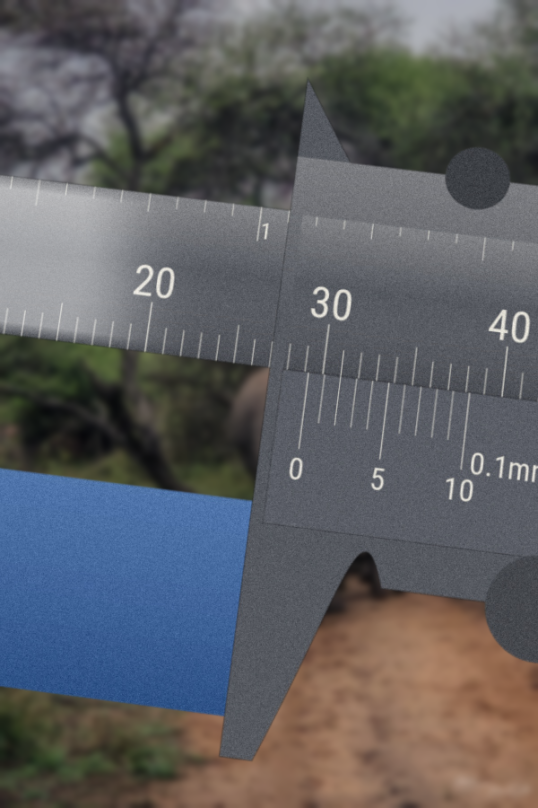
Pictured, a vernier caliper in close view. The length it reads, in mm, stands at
29.2 mm
